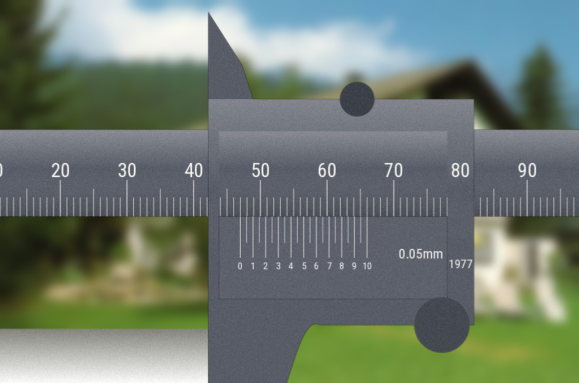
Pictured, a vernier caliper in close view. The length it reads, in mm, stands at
47.0 mm
